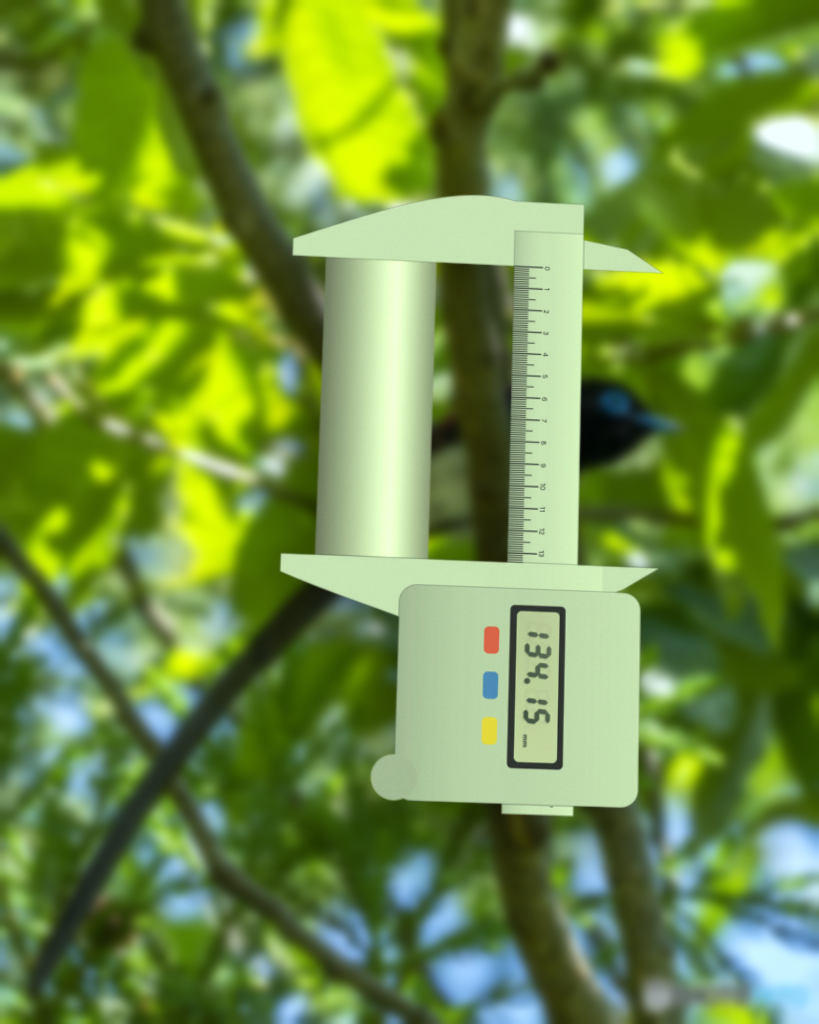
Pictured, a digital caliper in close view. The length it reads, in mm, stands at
134.15 mm
